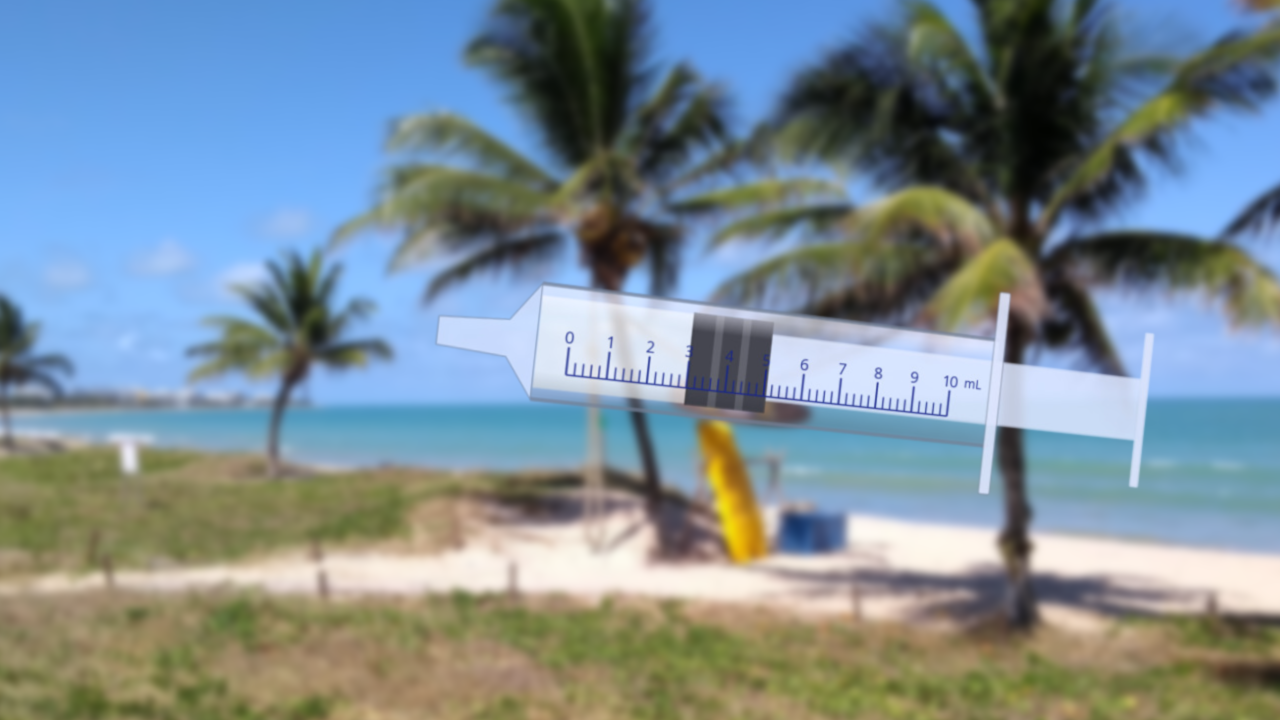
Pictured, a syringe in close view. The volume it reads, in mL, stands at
3 mL
